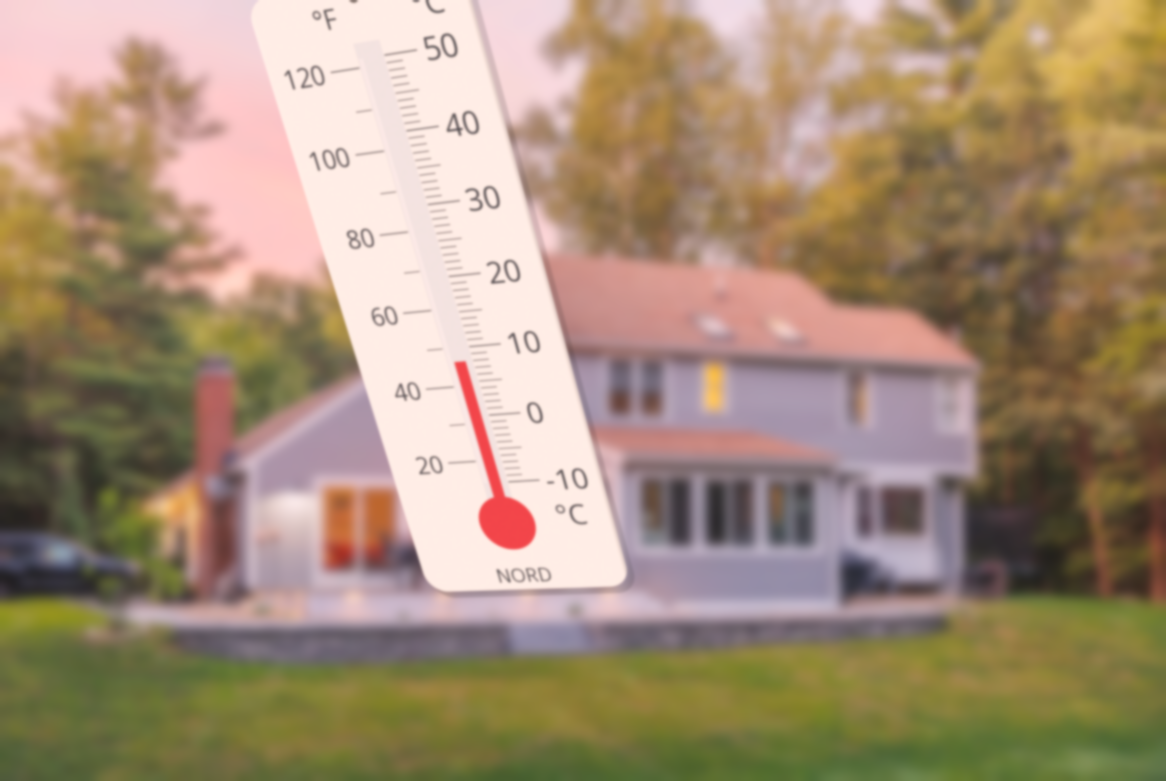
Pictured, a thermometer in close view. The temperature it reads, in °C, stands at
8 °C
